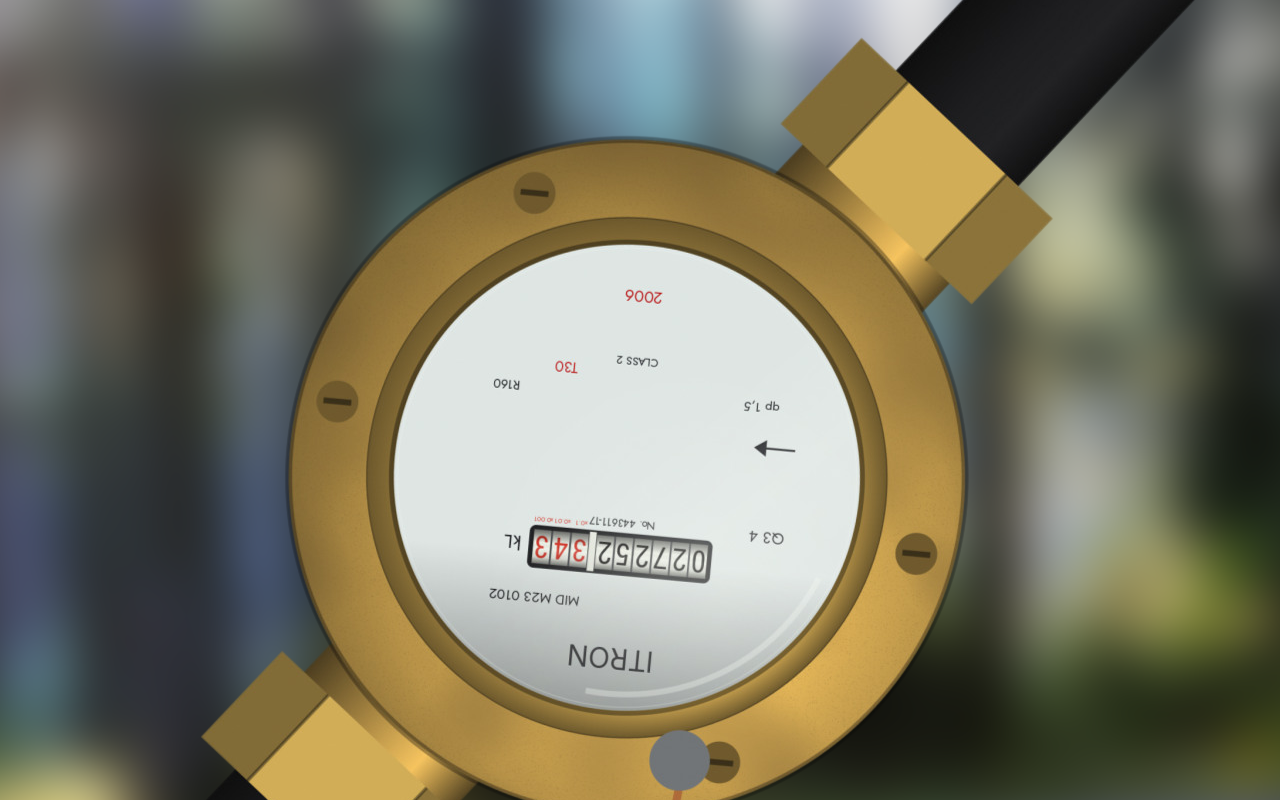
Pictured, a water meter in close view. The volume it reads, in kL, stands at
27252.343 kL
